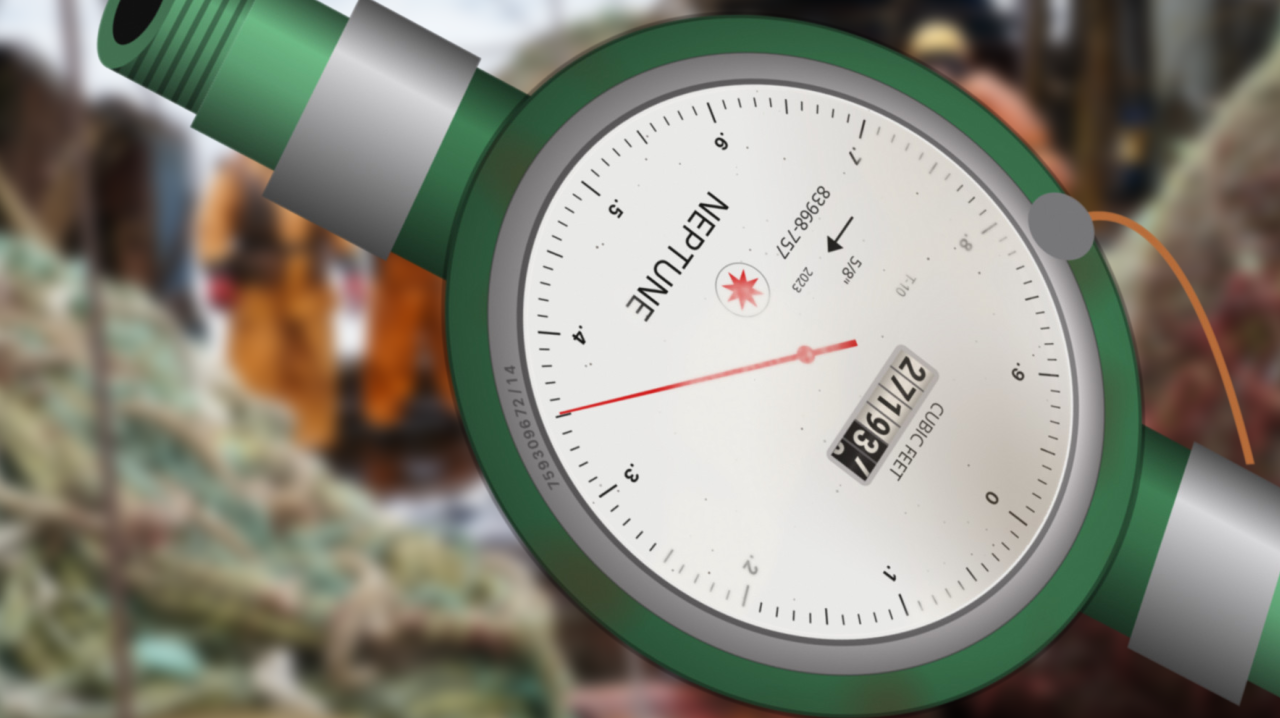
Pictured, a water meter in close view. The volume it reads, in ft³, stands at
271937.35 ft³
